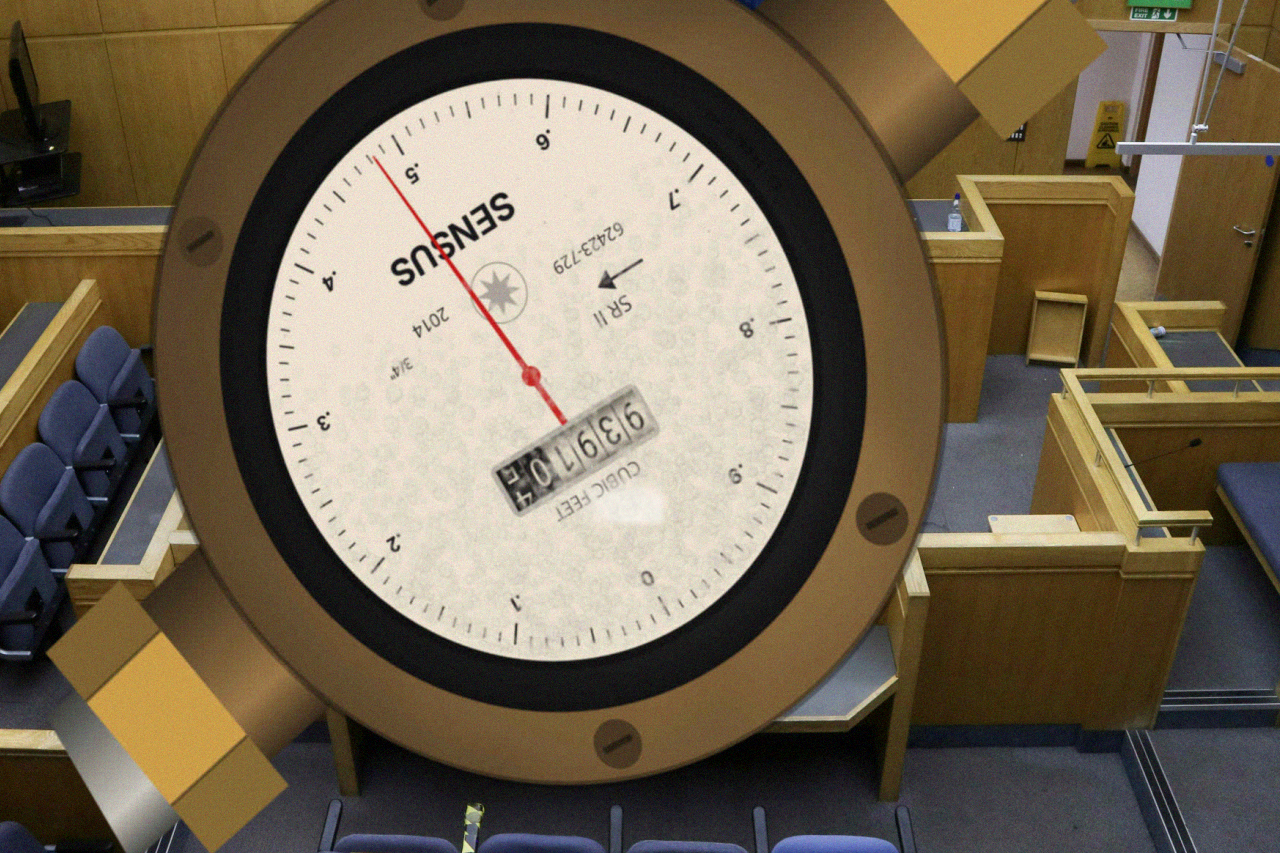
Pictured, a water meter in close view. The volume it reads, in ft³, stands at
939104.48 ft³
